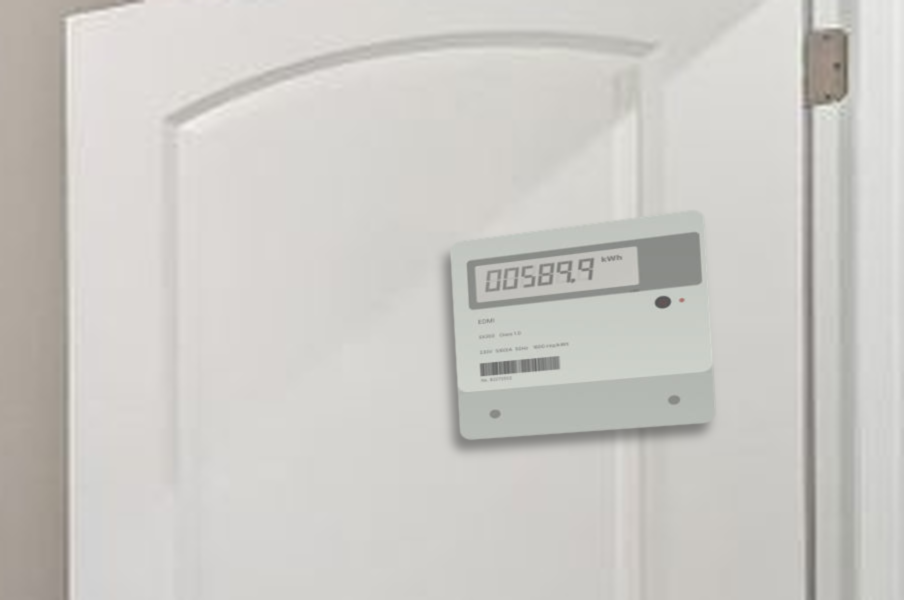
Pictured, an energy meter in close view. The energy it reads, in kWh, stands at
589.9 kWh
